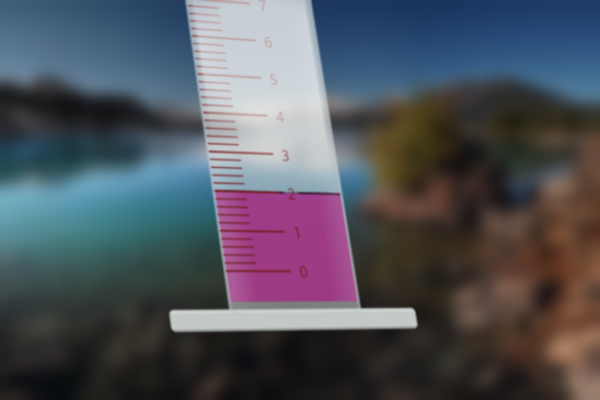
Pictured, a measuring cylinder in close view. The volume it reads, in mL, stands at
2 mL
